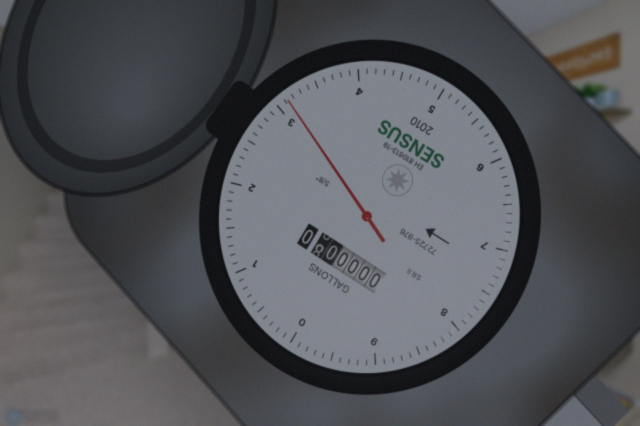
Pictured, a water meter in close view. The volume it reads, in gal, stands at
83.1 gal
